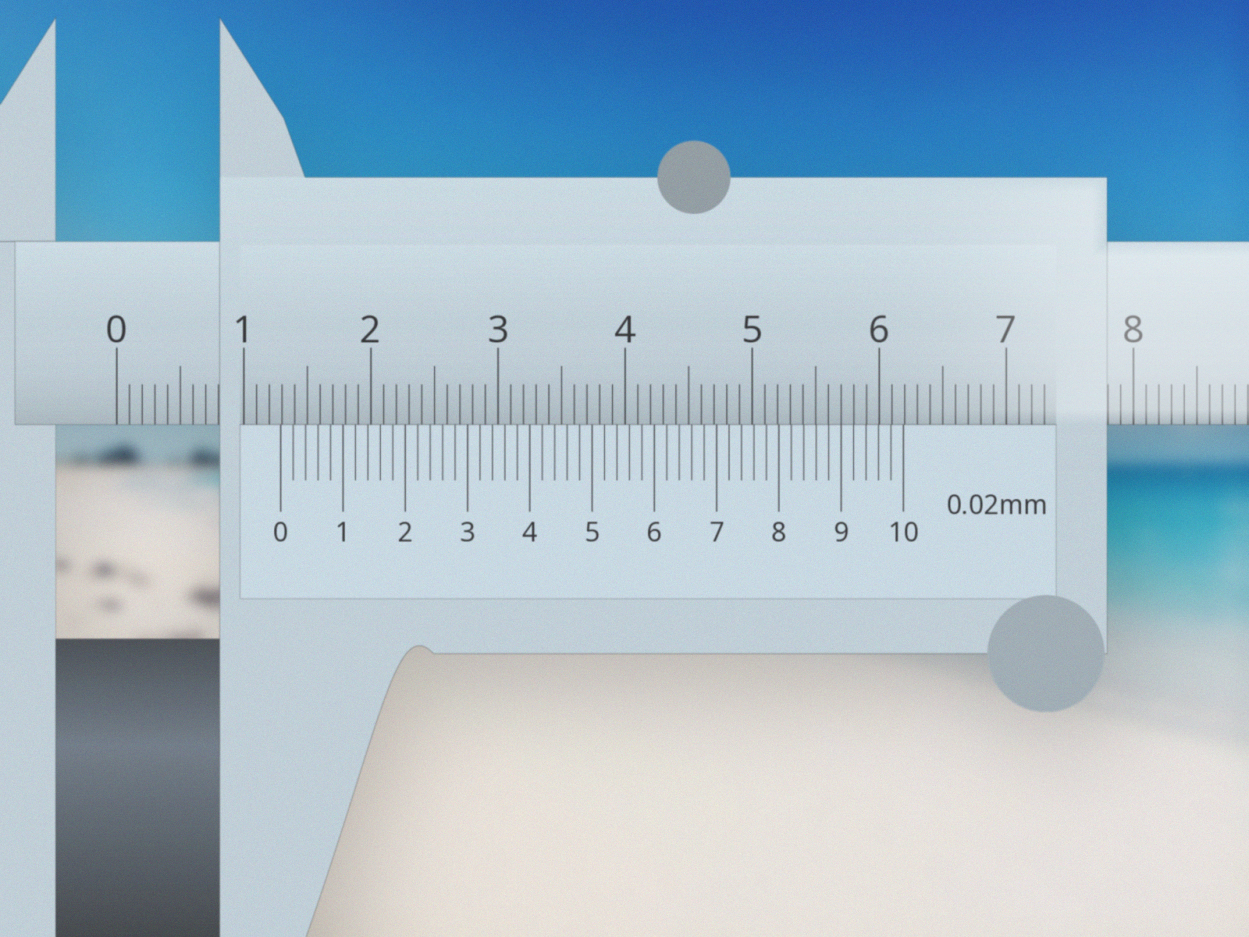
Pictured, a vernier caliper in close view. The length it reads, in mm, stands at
12.9 mm
